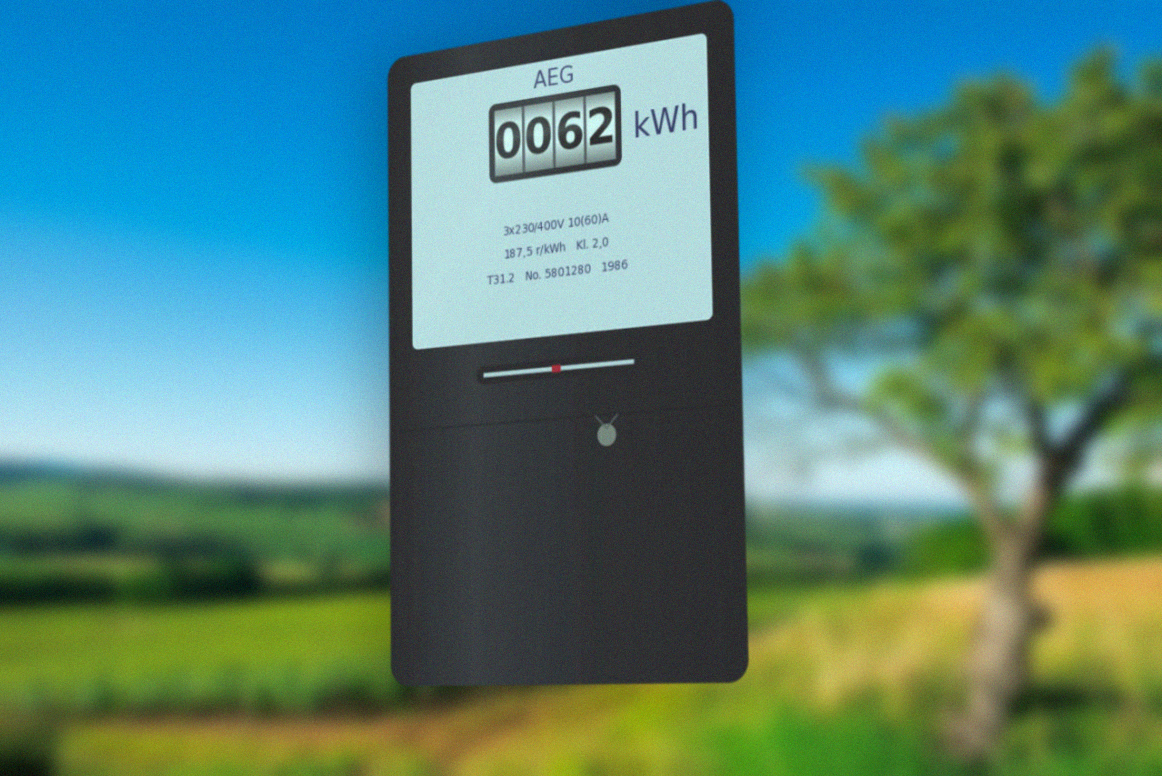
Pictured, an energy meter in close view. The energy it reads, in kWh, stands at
62 kWh
